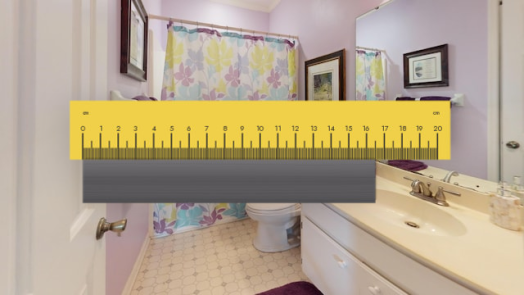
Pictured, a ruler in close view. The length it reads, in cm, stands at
16.5 cm
